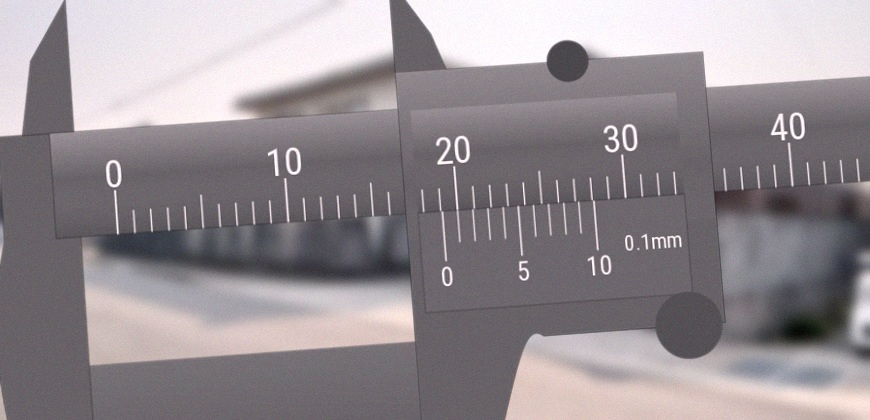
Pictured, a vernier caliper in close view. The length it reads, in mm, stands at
19.1 mm
